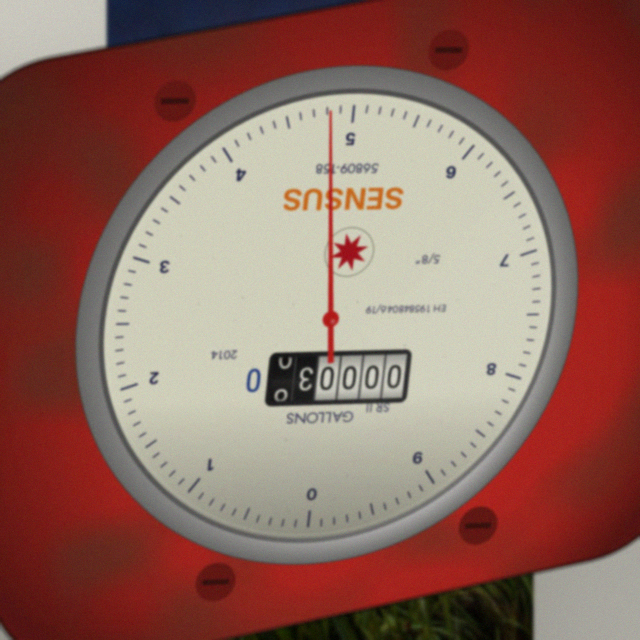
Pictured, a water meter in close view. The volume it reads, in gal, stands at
384.8 gal
